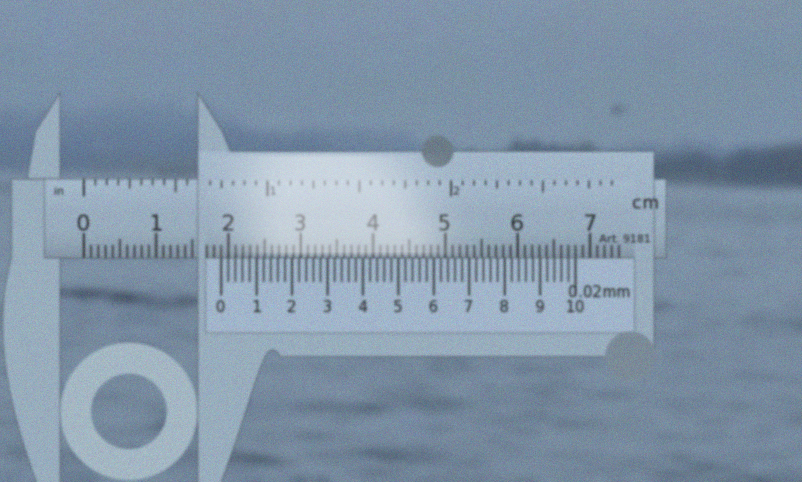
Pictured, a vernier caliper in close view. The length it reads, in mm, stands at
19.0 mm
